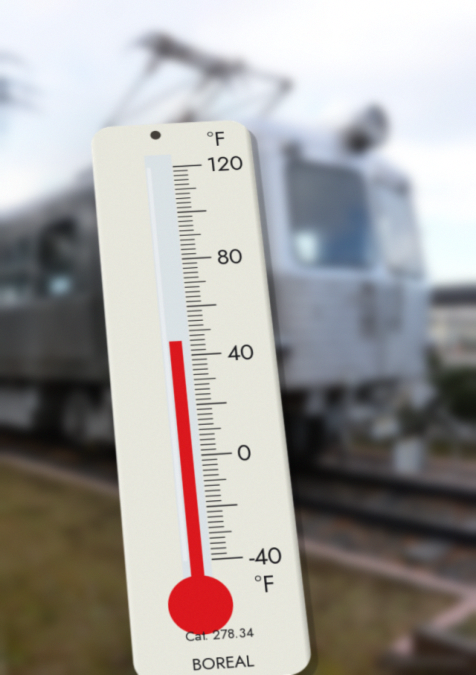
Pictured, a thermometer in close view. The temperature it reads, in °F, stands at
46 °F
